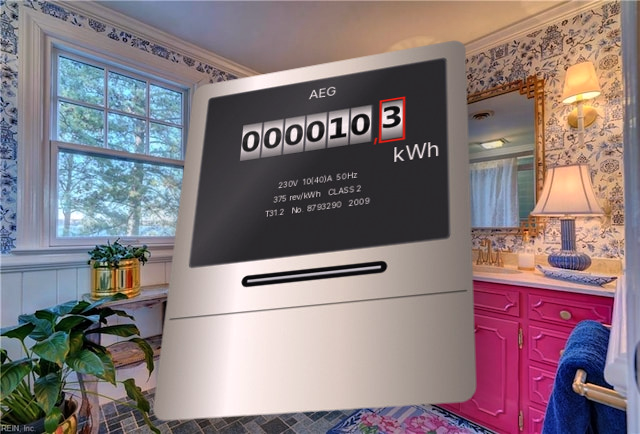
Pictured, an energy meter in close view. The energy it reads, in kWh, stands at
10.3 kWh
